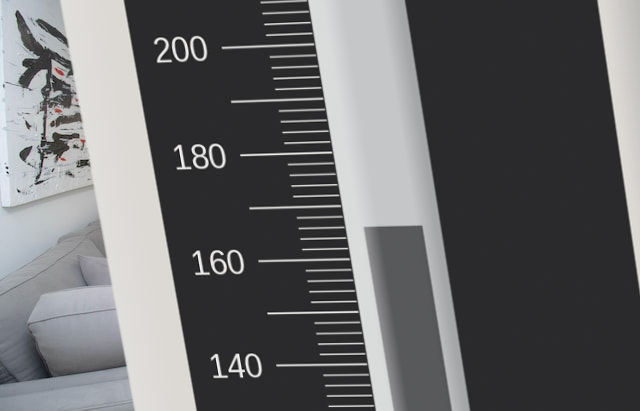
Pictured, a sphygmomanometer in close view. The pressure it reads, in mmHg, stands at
166 mmHg
